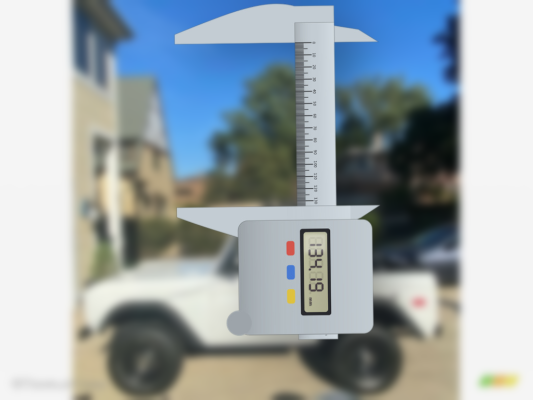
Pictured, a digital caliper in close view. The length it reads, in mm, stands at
134.19 mm
